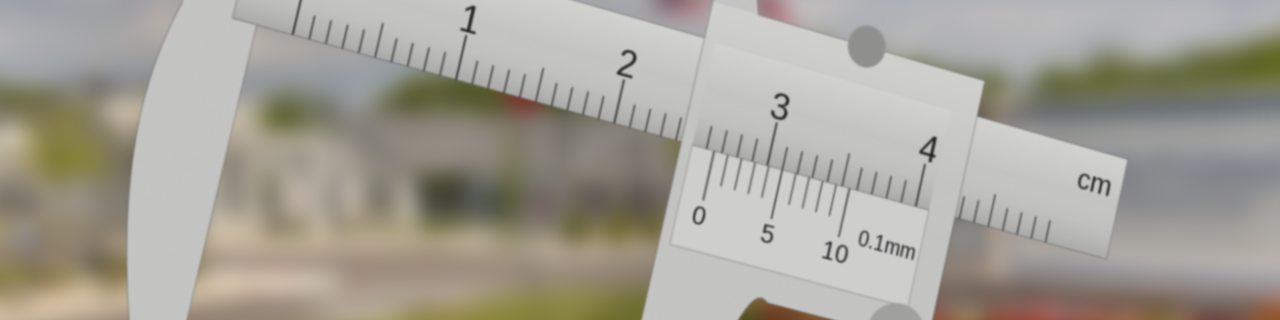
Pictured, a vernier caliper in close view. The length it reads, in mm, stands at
26.5 mm
